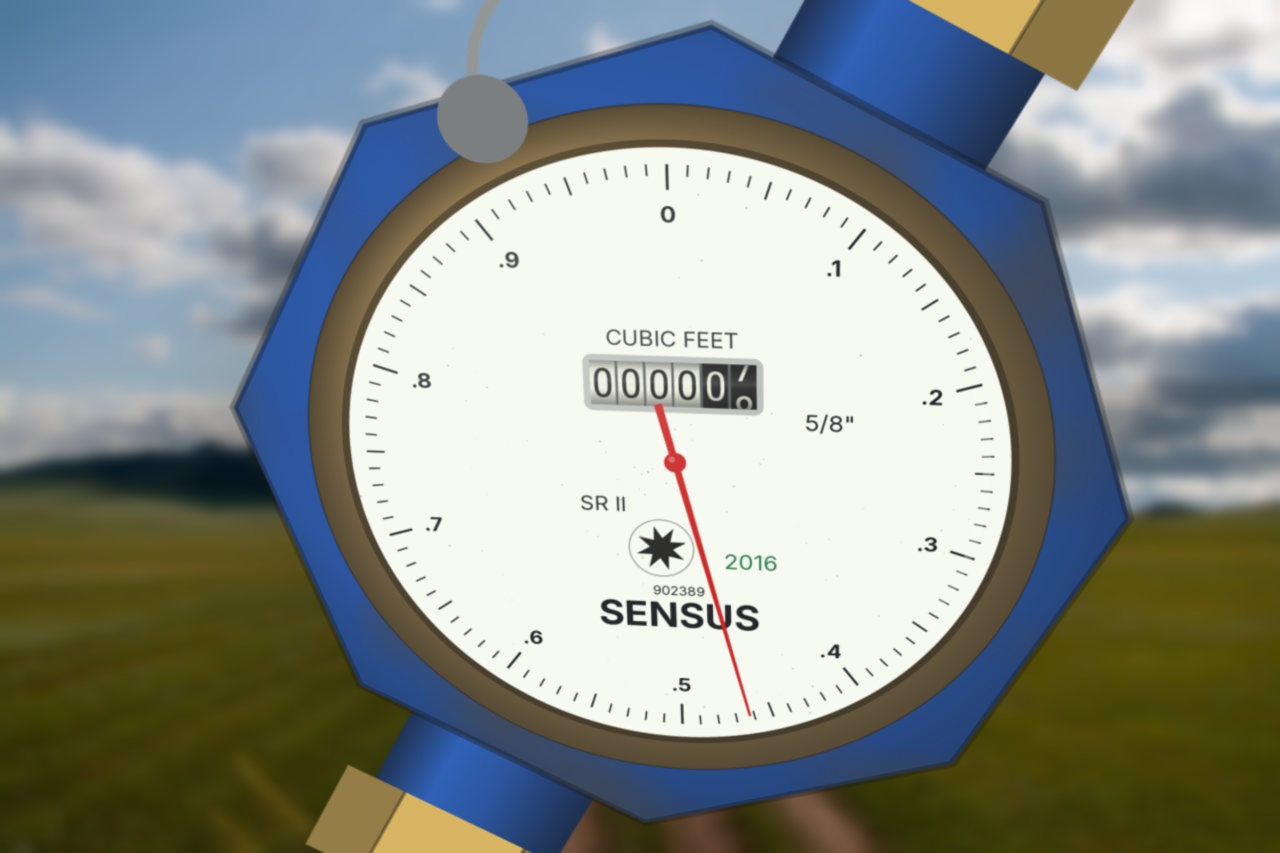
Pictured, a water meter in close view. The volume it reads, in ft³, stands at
7.46 ft³
